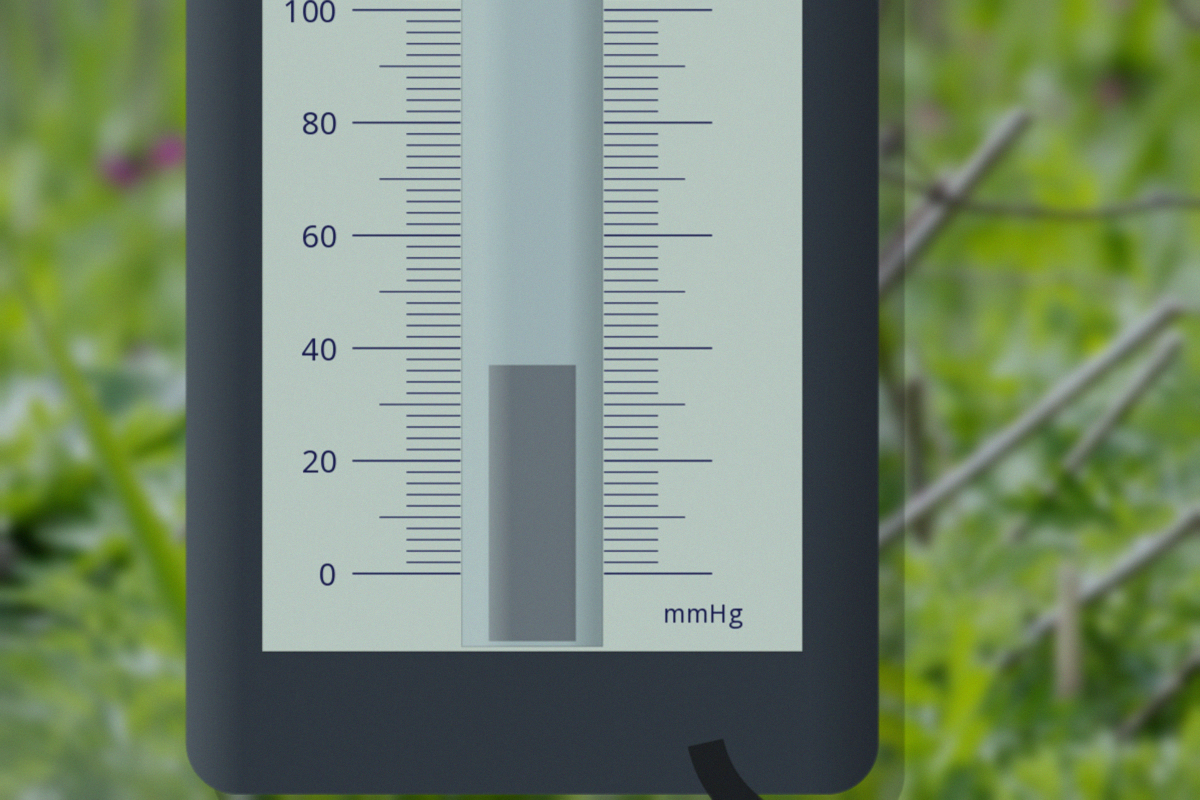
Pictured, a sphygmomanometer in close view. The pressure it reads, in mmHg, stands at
37 mmHg
